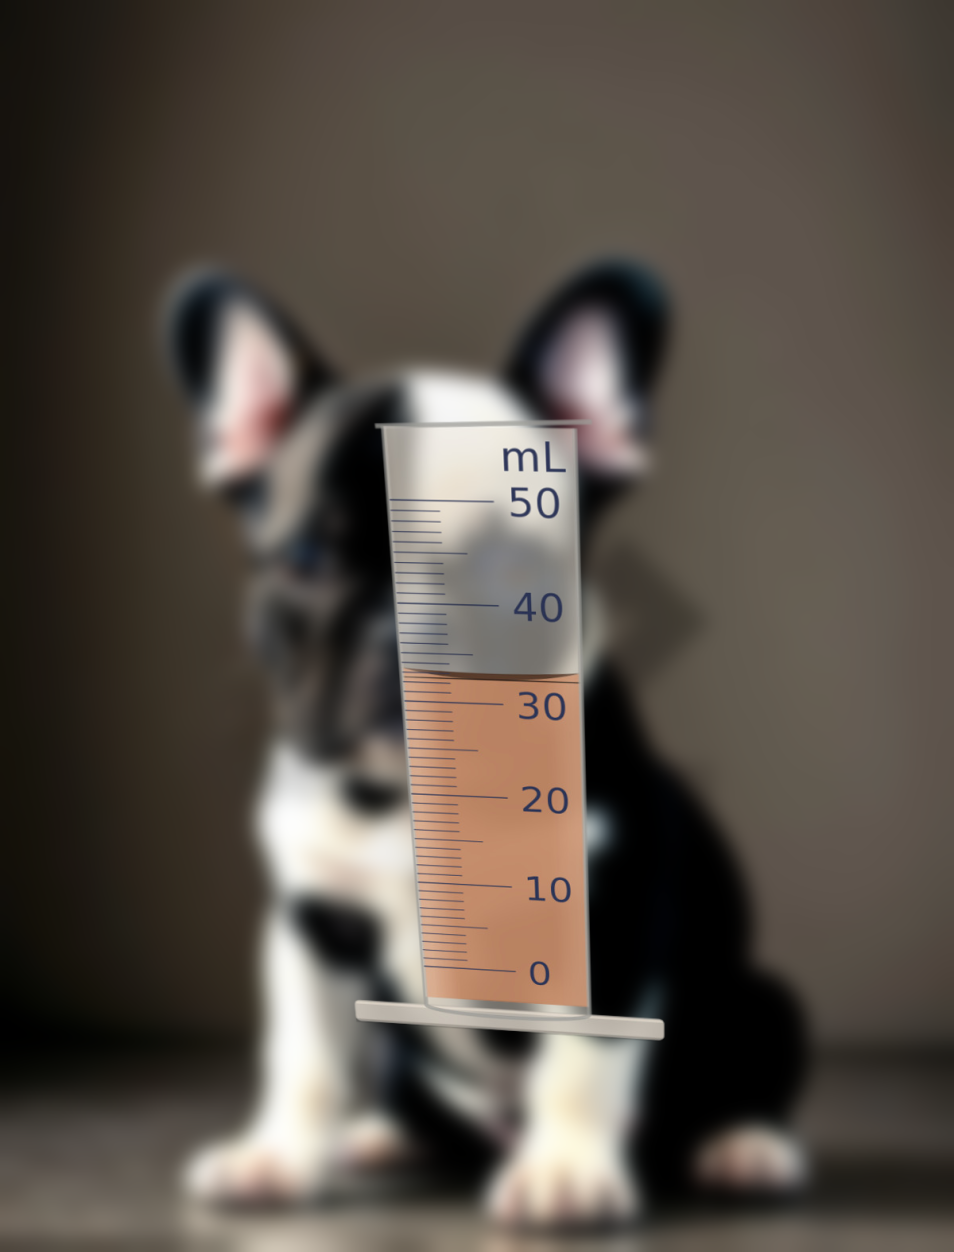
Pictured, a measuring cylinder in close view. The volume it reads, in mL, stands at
32.5 mL
